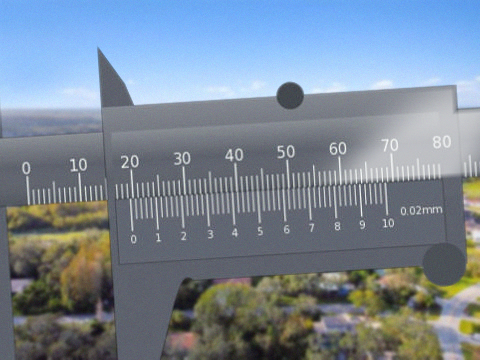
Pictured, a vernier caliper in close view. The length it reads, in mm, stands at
19.5 mm
